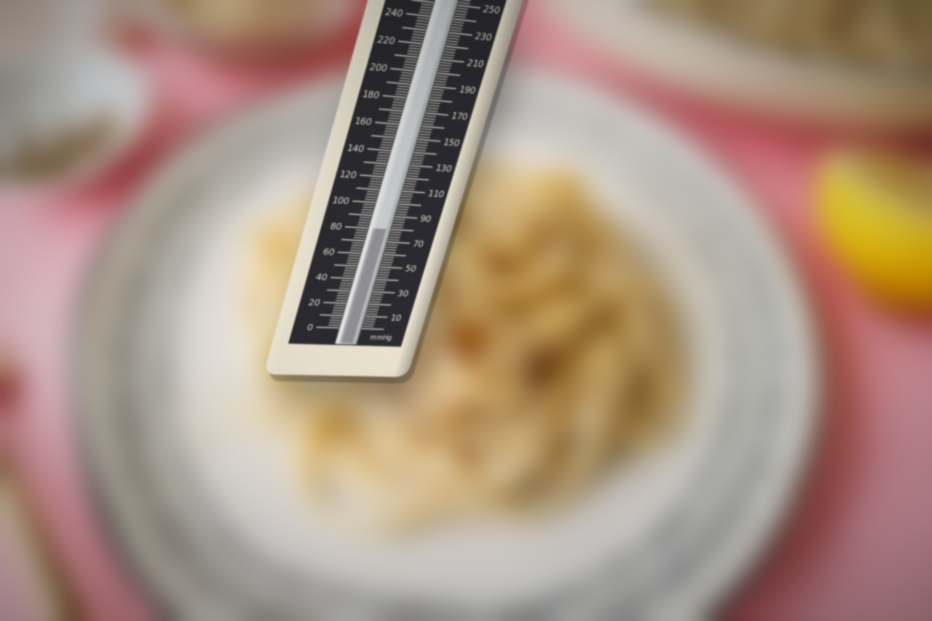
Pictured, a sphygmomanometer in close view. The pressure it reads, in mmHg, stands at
80 mmHg
